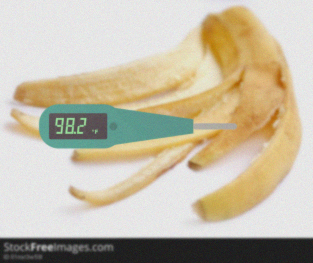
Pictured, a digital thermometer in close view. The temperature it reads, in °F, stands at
98.2 °F
